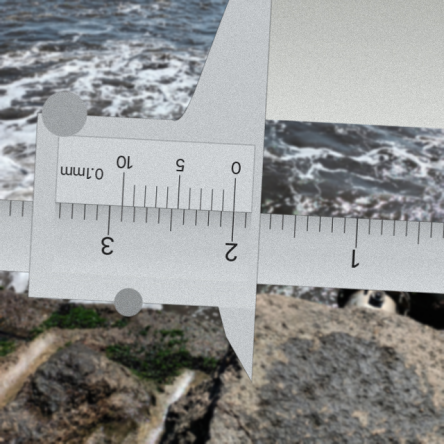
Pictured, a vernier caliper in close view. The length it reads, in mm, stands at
20.0 mm
